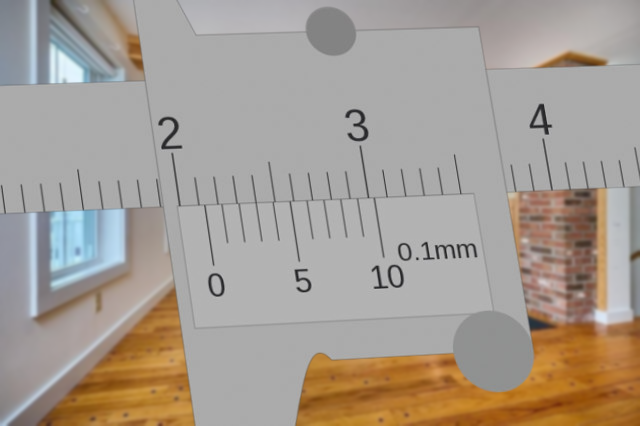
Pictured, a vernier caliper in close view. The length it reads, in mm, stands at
21.3 mm
